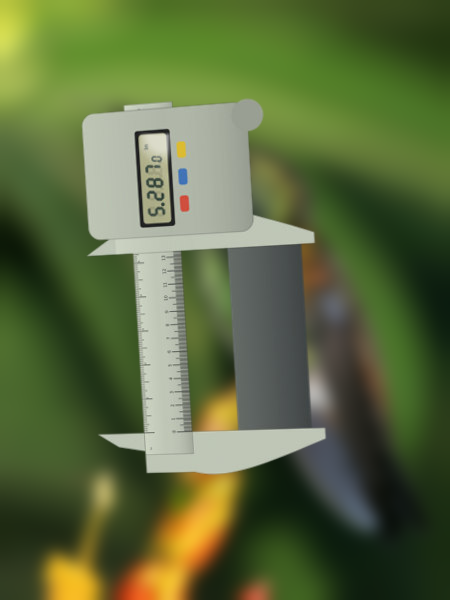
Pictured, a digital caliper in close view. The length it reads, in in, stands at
5.2870 in
